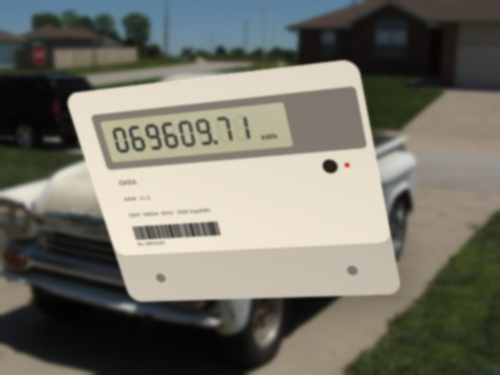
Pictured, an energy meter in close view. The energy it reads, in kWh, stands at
69609.71 kWh
